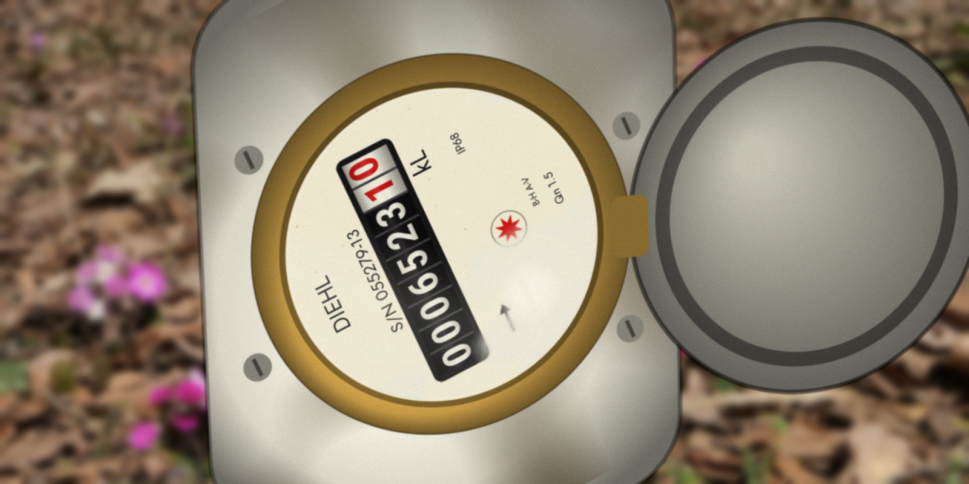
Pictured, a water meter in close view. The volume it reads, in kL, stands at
6523.10 kL
